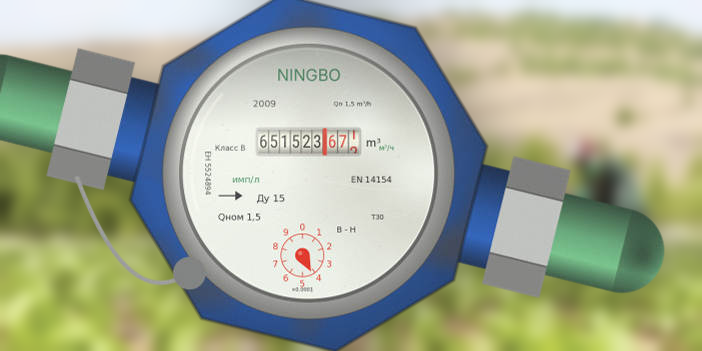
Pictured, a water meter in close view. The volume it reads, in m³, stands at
651523.6714 m³
